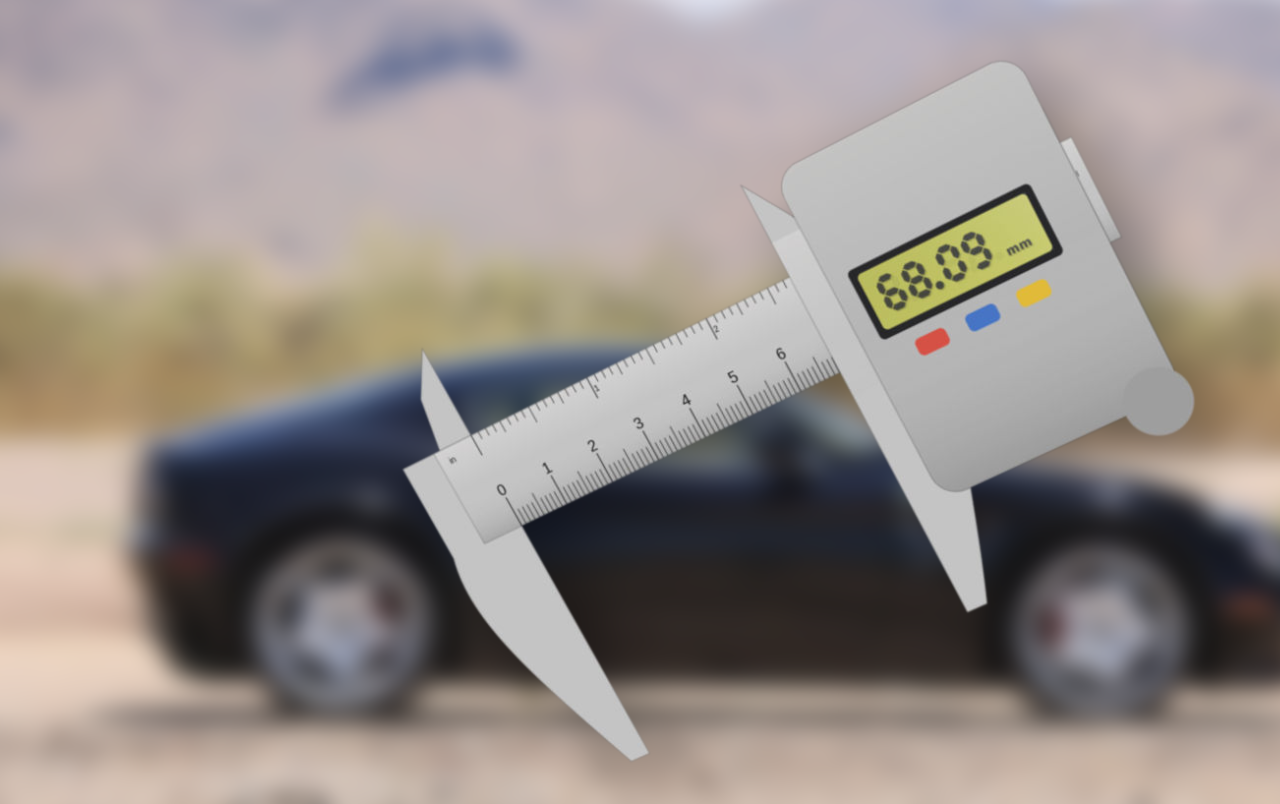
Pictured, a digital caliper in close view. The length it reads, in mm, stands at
68.09 mm
